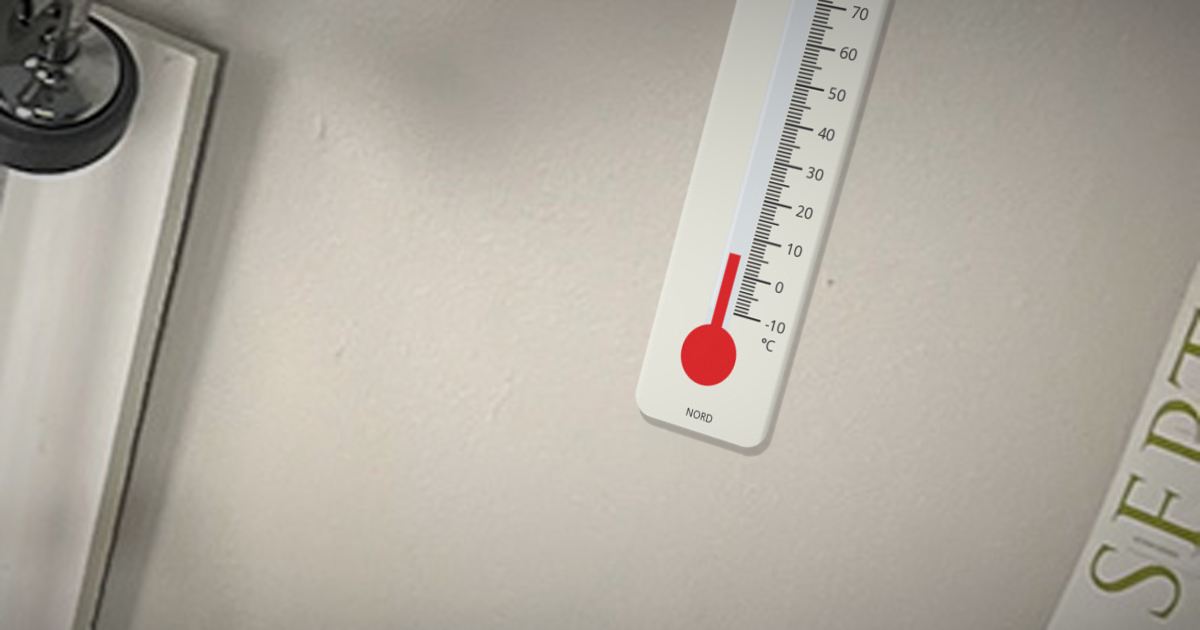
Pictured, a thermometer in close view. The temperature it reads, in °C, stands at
5 °C
